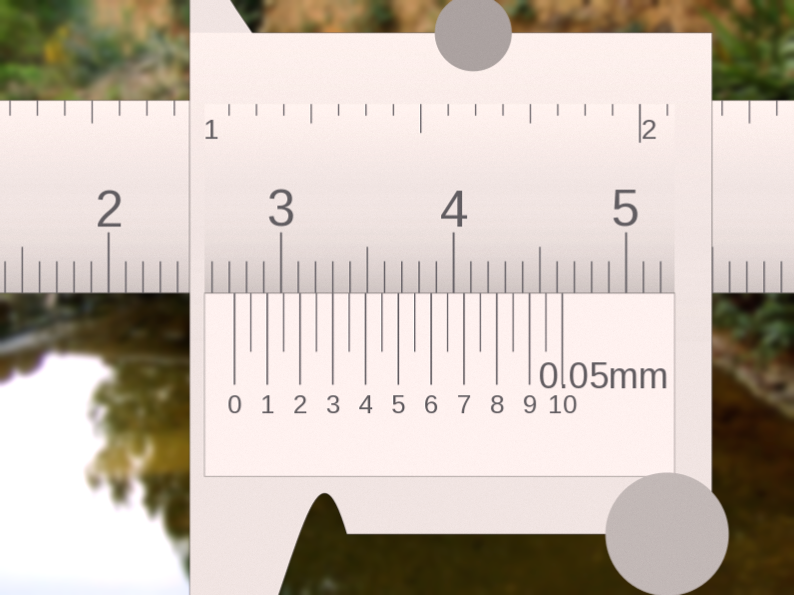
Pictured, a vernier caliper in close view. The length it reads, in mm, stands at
27.3 mm
